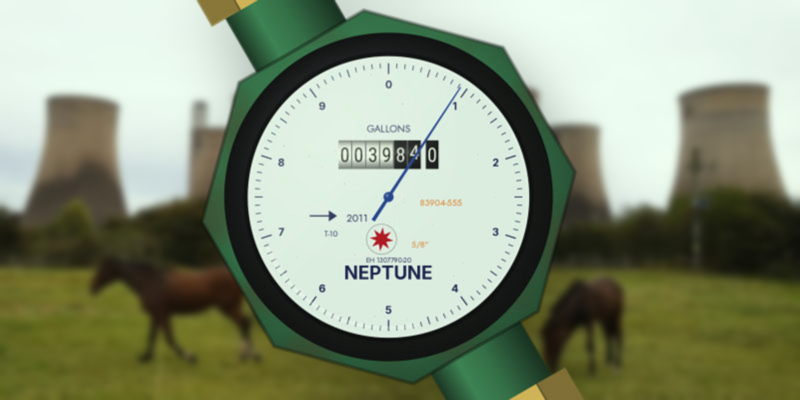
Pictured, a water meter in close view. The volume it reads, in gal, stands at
39840.9 gal
